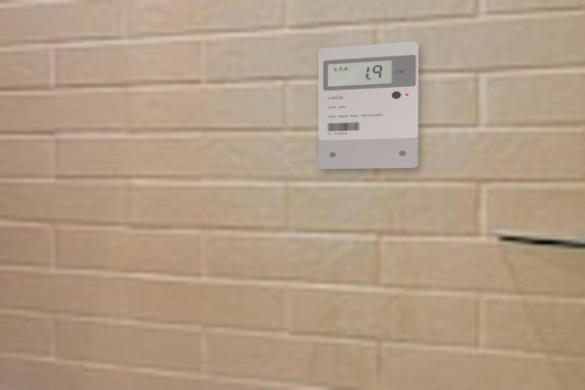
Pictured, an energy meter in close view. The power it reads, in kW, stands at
1.9 kW
